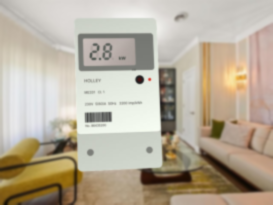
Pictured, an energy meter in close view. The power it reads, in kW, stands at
2.8 kW
